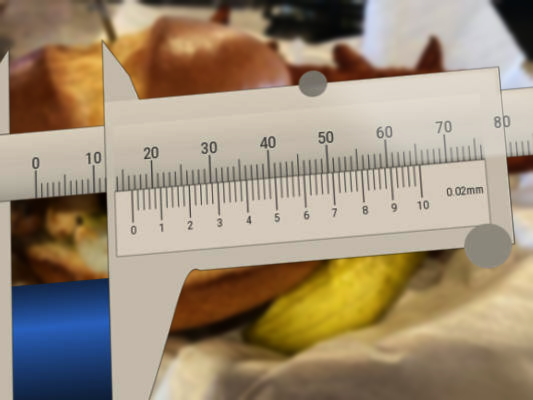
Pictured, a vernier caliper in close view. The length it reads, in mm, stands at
16.5 mm
